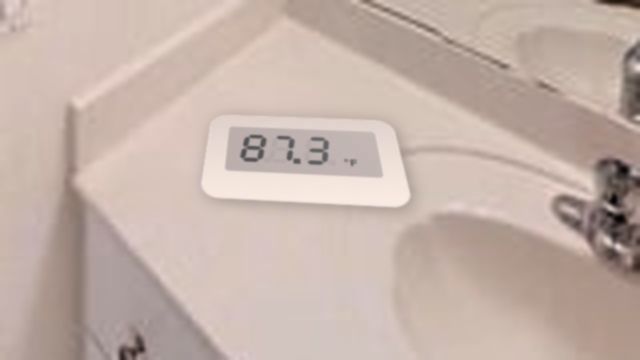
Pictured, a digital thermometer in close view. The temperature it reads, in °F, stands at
87.3 °F
